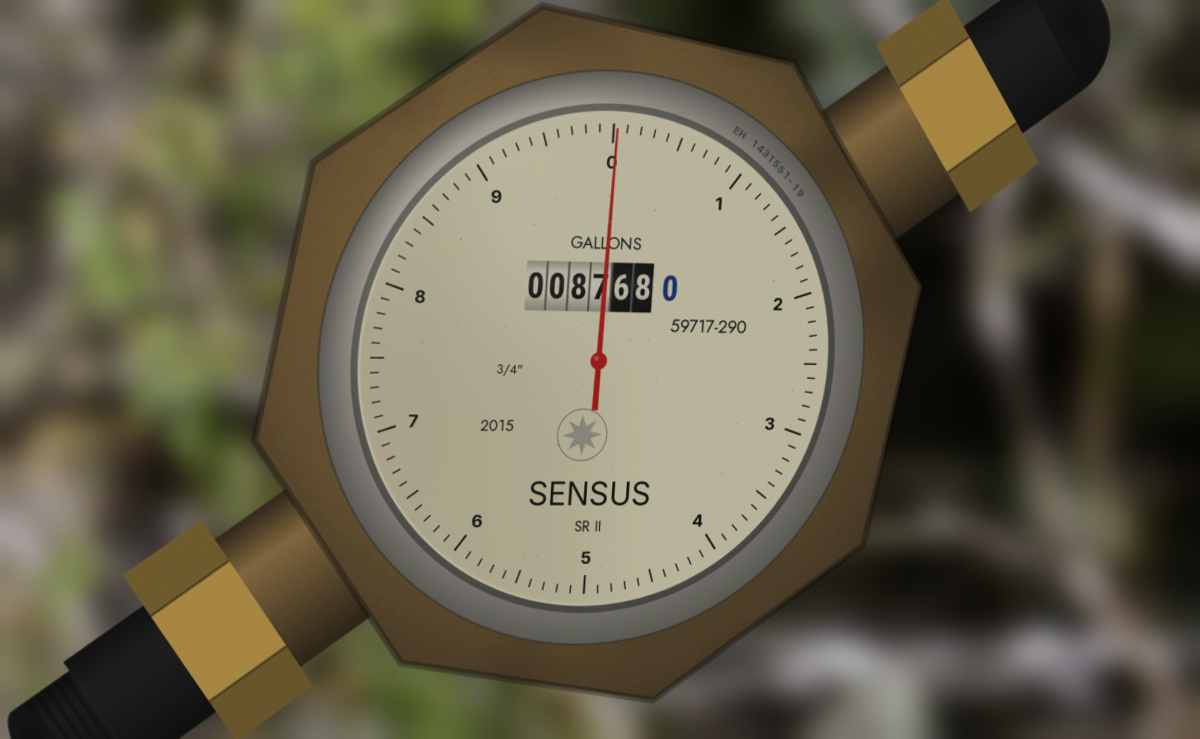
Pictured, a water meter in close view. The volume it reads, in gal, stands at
87680.0 gal
